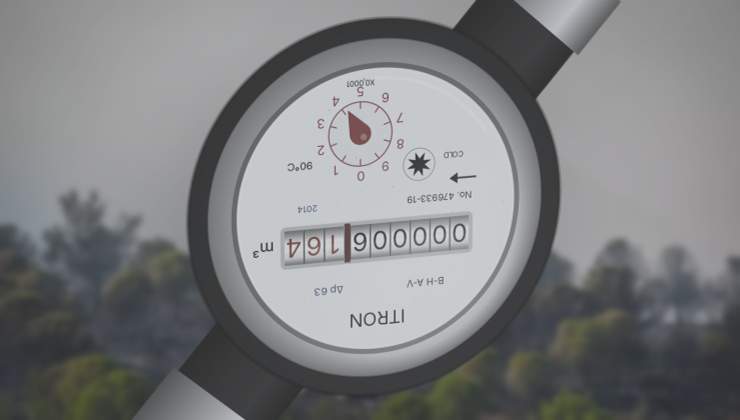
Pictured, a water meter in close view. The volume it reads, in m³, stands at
6.1644 m³
